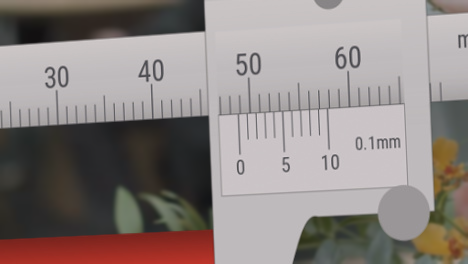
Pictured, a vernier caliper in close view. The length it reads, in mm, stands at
48.8 mm
